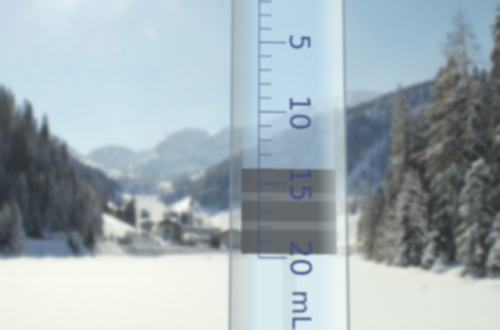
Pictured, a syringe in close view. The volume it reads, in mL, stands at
14 mL
